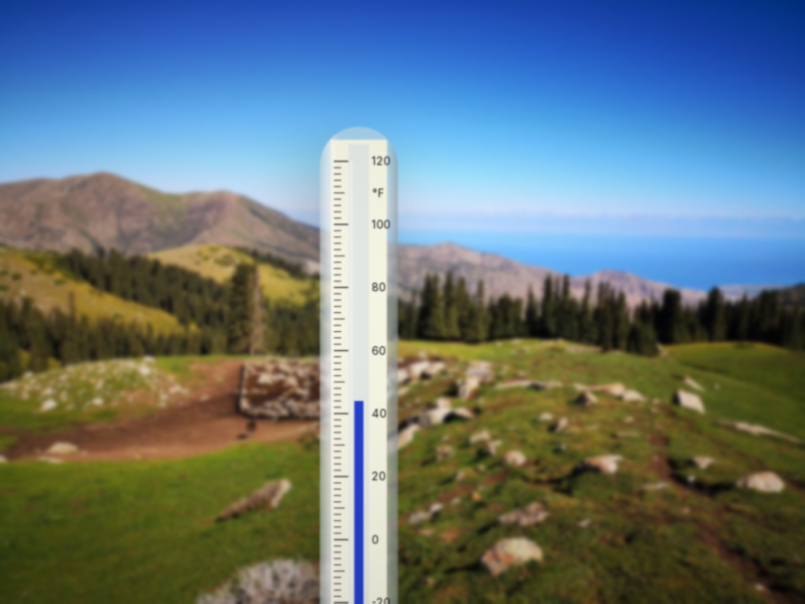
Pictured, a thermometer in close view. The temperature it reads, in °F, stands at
44 °F
